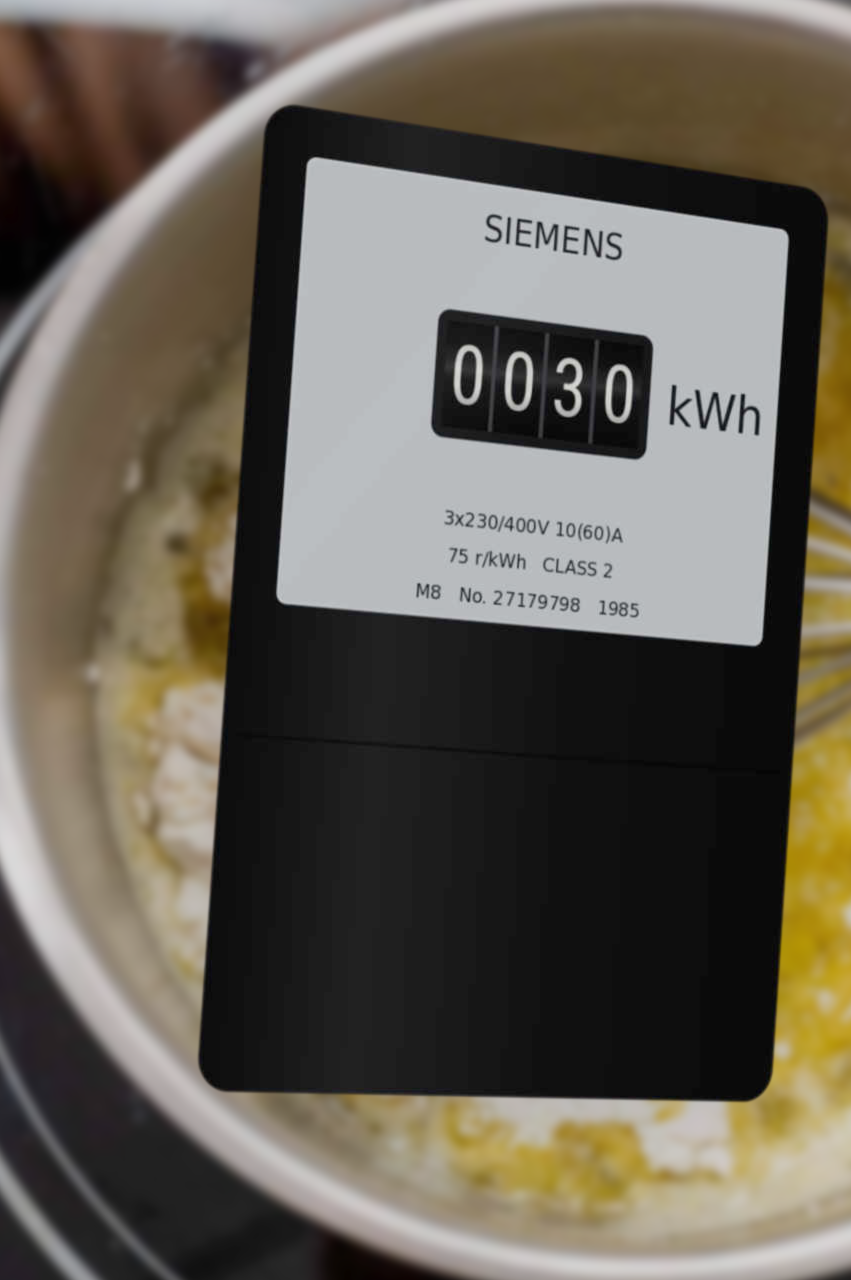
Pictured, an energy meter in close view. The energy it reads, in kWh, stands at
30 kWh
